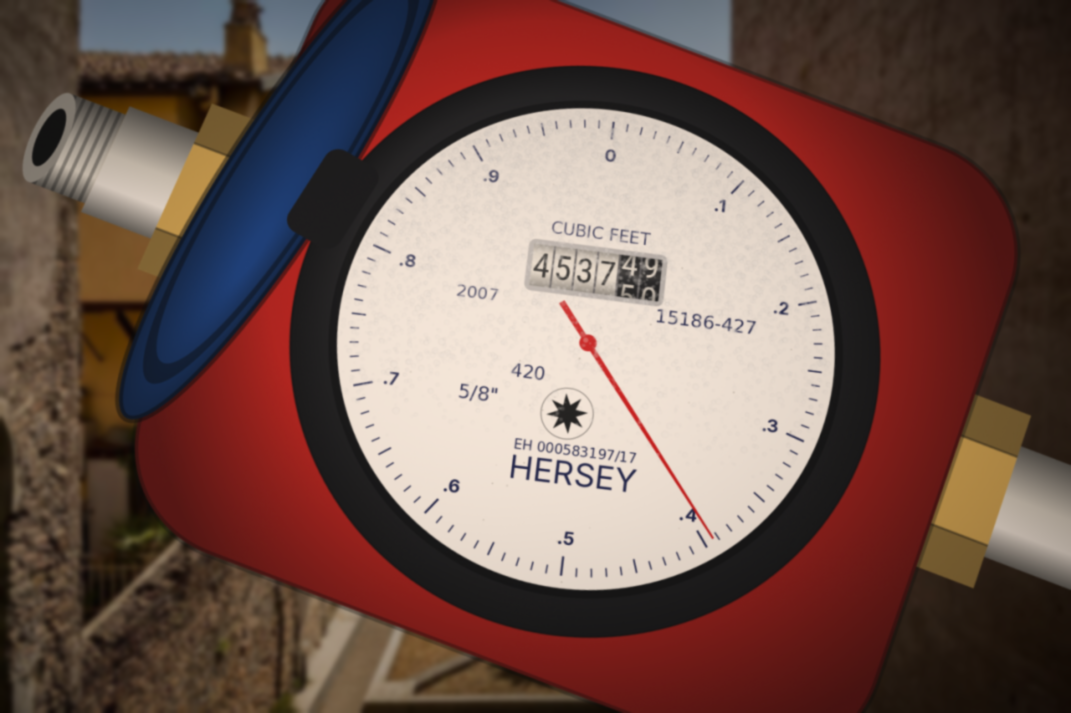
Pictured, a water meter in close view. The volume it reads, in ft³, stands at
453749.39 ft³
